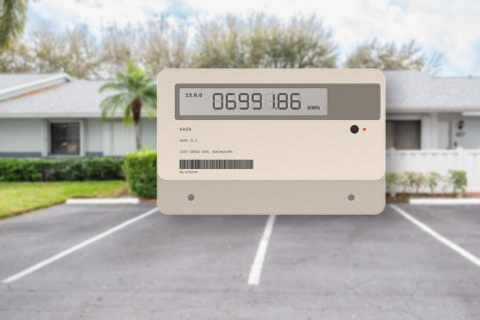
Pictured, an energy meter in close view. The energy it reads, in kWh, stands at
6991.86 kWh
